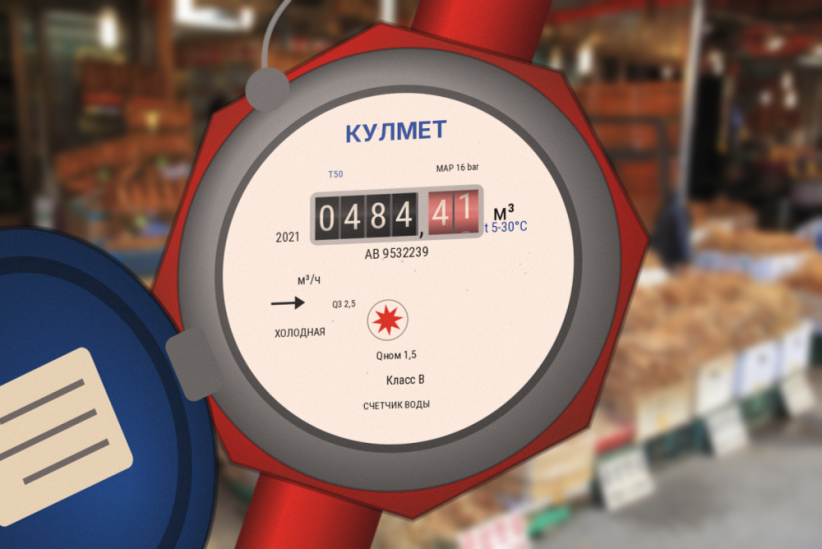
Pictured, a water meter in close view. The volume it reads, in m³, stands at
484.41 m³
